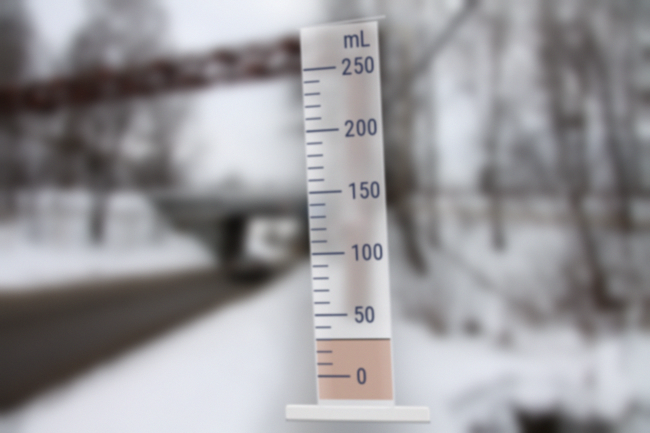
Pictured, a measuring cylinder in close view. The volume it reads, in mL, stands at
30 mL
